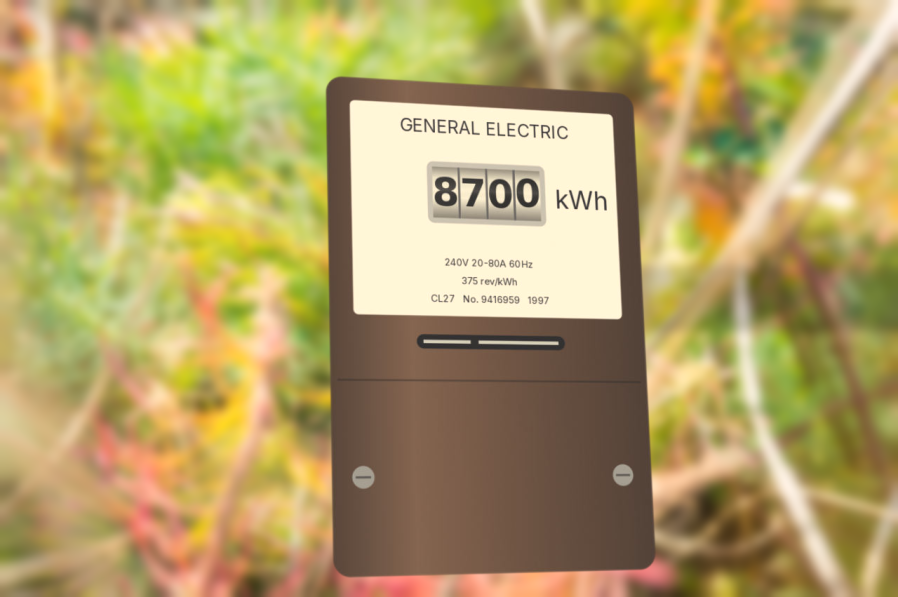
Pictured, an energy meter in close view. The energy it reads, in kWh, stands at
8700 kWh
